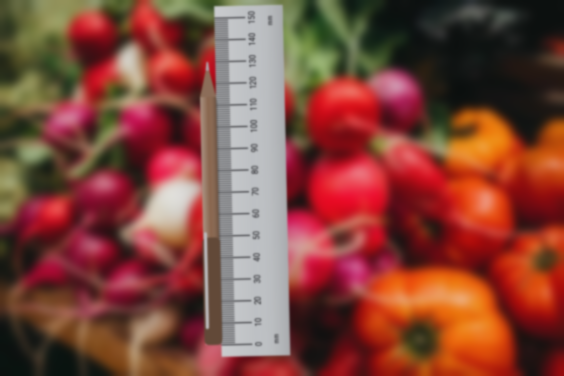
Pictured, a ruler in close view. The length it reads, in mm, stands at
130 mm
